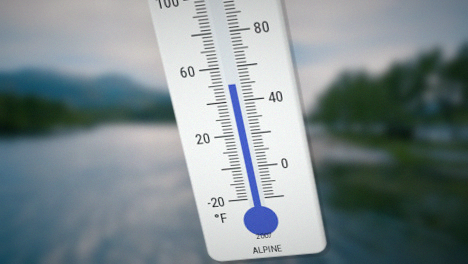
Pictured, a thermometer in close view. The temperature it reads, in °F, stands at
50 °F
